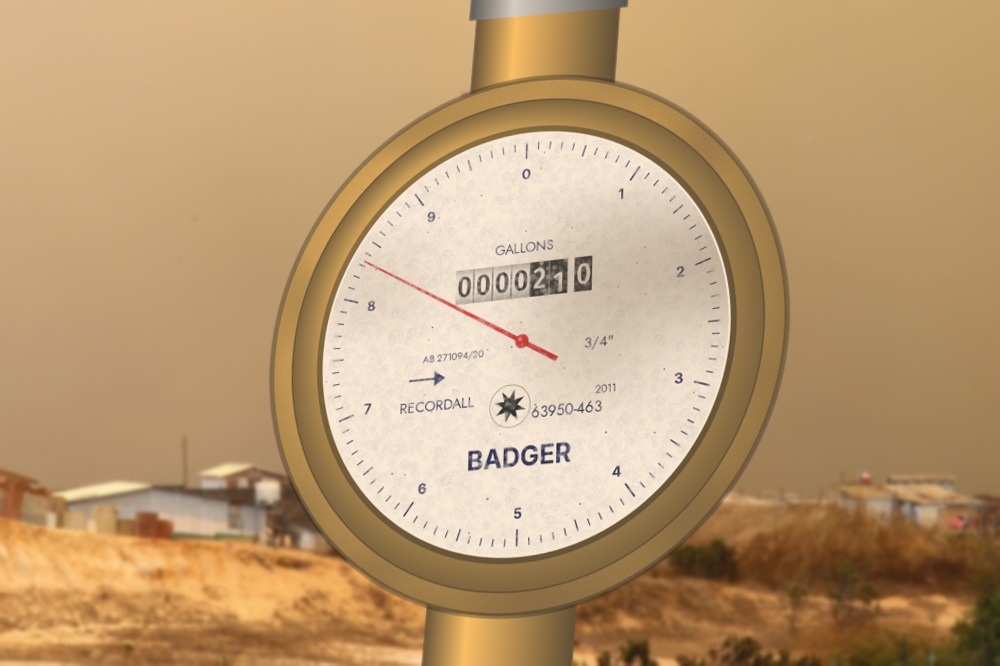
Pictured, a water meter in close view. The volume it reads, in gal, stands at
208.3 gal
